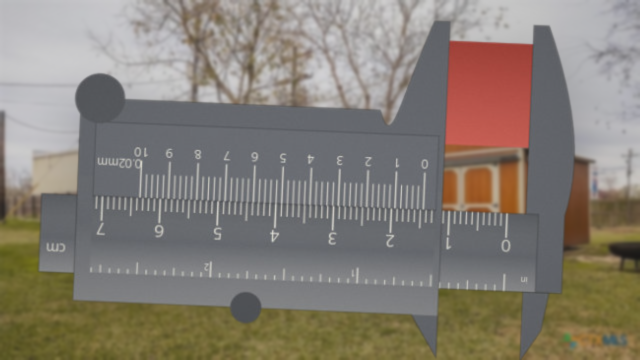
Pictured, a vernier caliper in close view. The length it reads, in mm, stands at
14.5 mm
